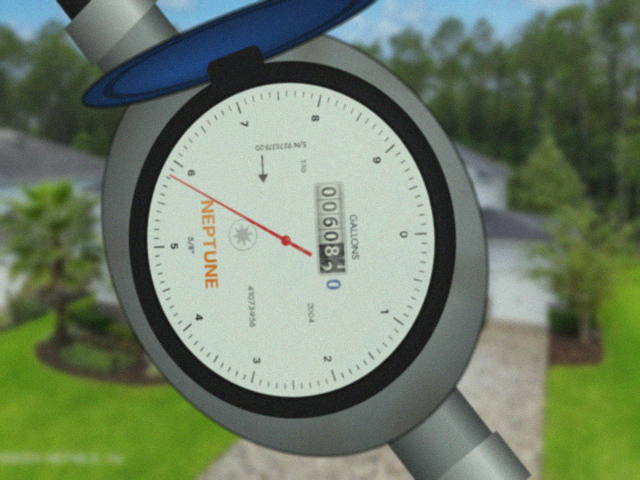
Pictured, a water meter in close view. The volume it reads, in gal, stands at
60815.8 gal
